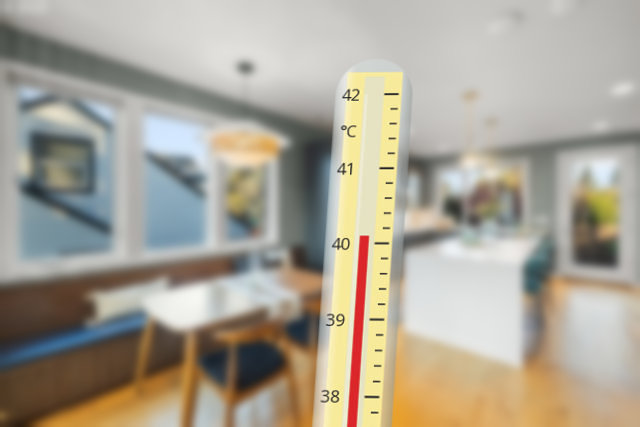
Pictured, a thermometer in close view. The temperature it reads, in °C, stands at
40.1 °C
